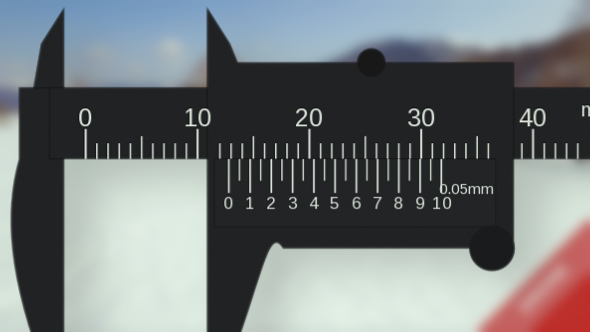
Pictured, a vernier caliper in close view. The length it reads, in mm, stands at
12.8 mm
